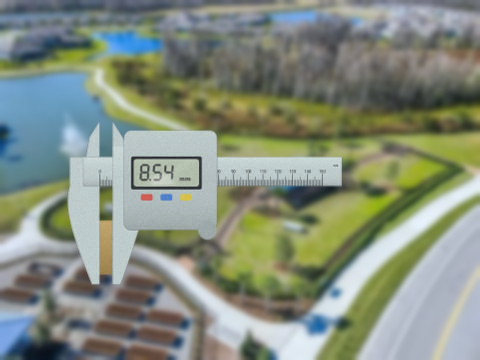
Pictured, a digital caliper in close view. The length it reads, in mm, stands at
8.54 mm
